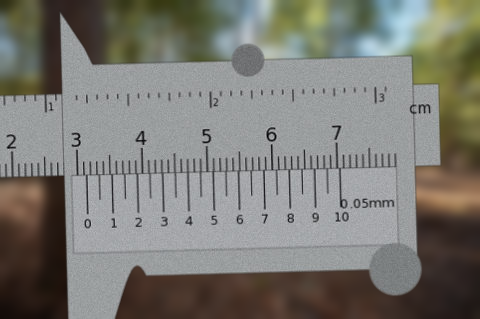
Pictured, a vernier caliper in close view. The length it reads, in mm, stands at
31.4 mm
